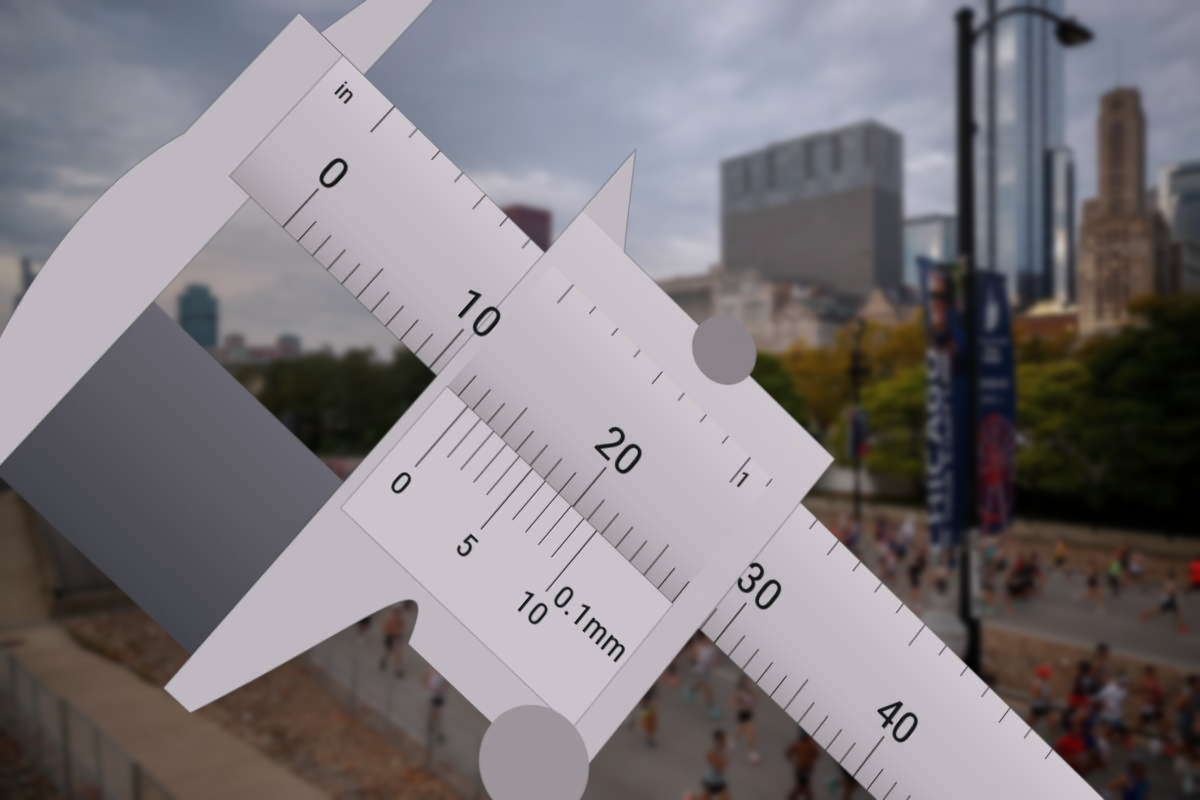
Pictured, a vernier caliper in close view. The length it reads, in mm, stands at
12.7 mm
